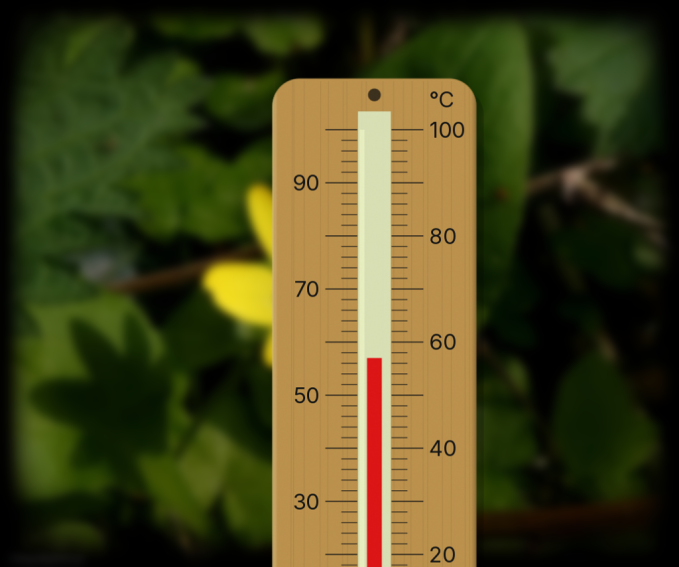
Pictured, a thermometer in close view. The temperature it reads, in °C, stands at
57 °C
